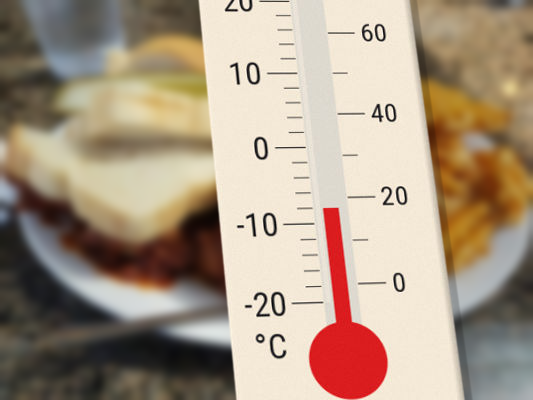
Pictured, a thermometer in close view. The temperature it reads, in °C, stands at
-8 °C
